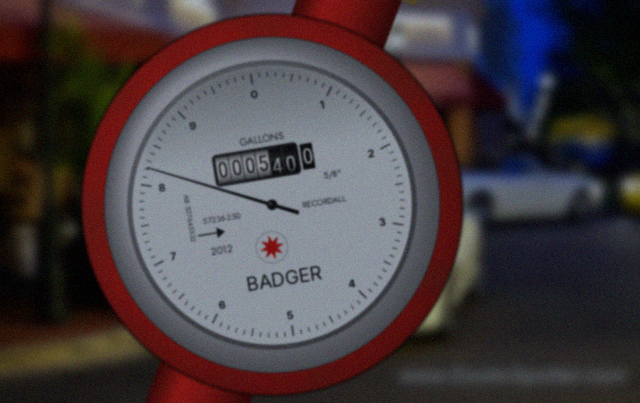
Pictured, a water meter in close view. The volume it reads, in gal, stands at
5398.2 gal
